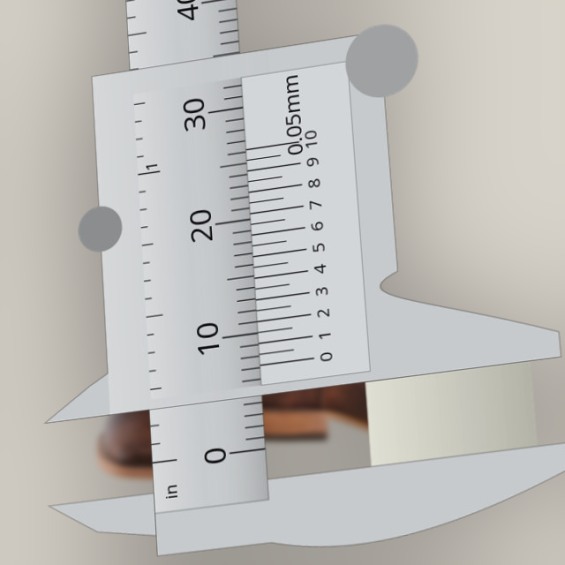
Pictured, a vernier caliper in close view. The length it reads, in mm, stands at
7.2 mm
